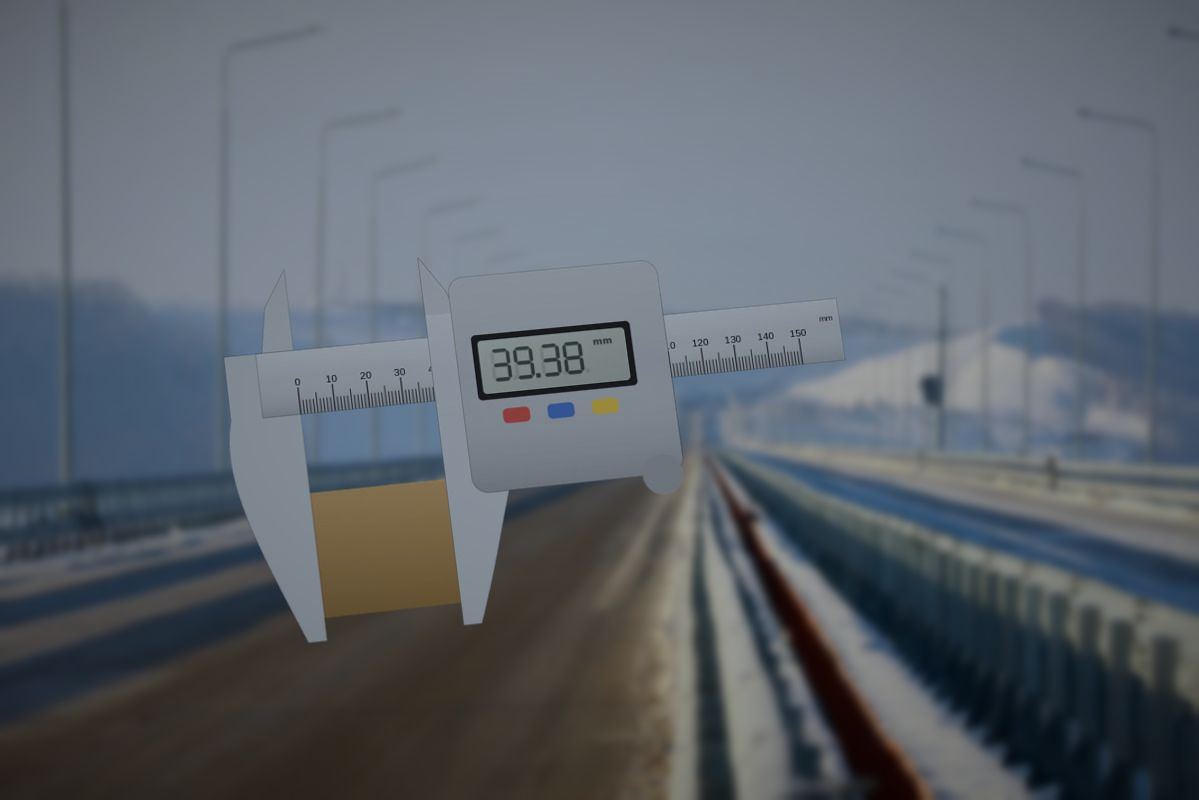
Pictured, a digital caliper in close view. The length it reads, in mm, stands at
39.38 mm
